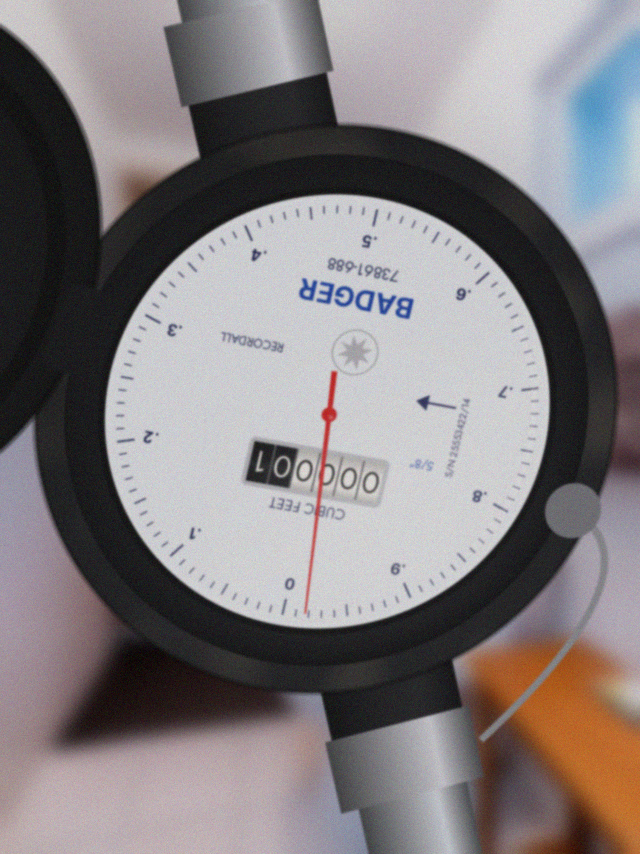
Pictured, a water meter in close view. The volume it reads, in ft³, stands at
0.98 ft³
